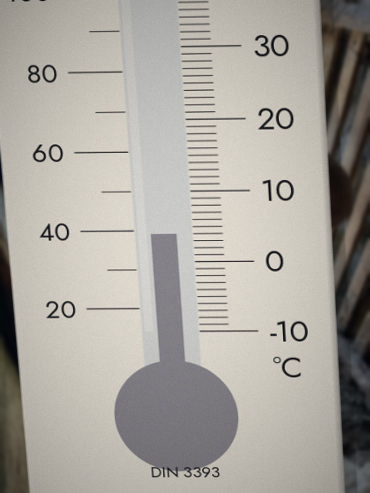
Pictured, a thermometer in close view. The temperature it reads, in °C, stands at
4 °C
